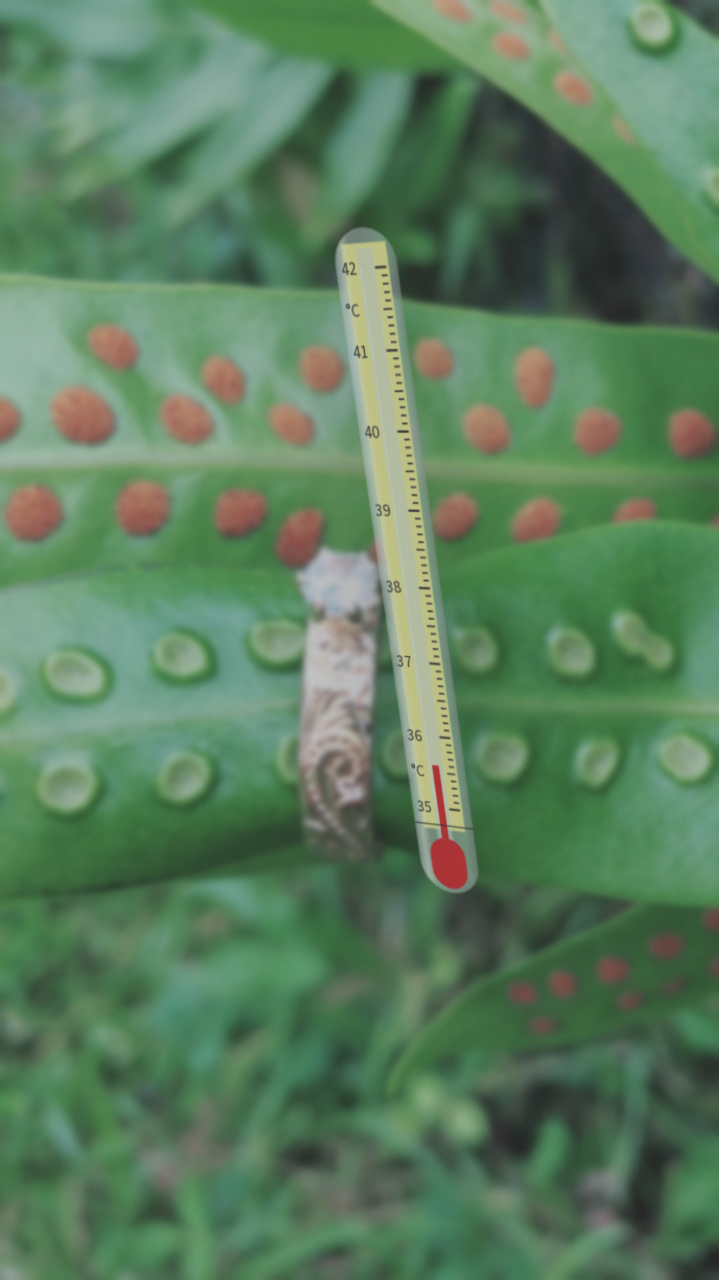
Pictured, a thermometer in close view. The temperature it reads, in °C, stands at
35.6 °C
